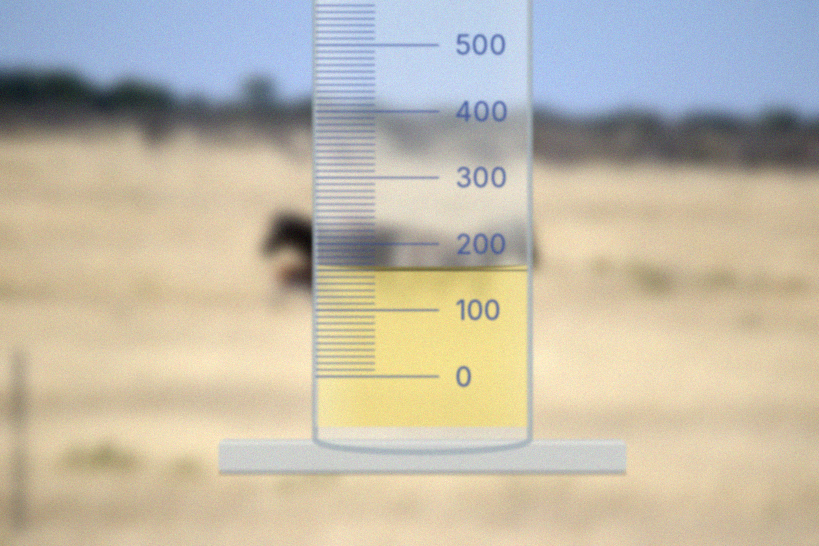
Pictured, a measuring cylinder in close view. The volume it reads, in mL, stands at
160 mL
